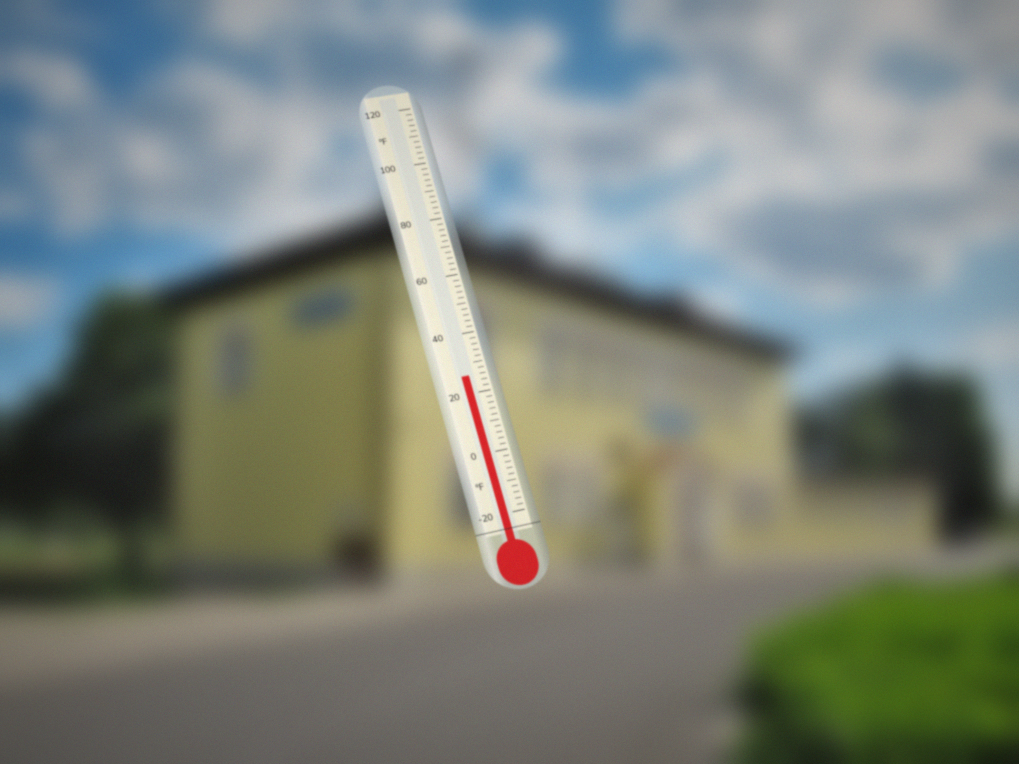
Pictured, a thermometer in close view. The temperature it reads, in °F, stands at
26 °F
